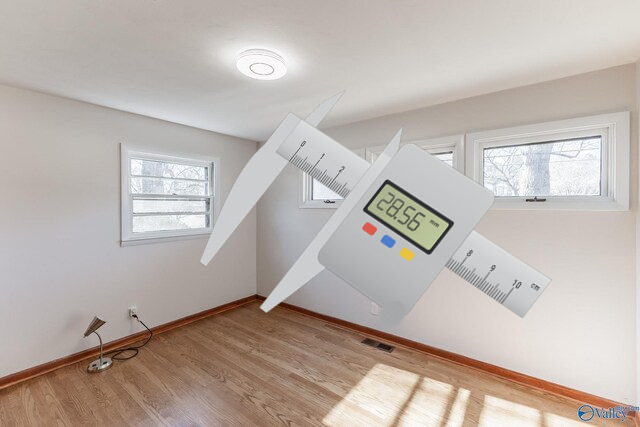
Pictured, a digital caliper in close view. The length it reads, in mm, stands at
28.56 mm
